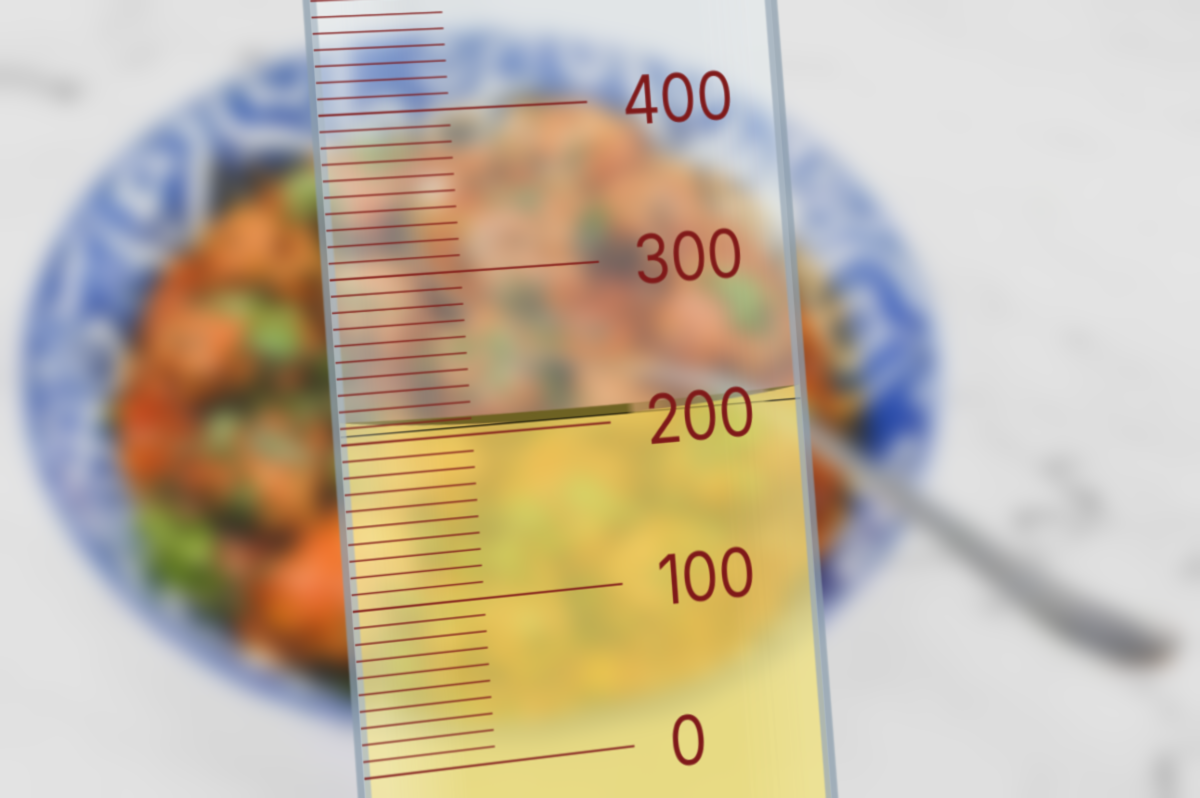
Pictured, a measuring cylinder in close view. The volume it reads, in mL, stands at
205 mL
